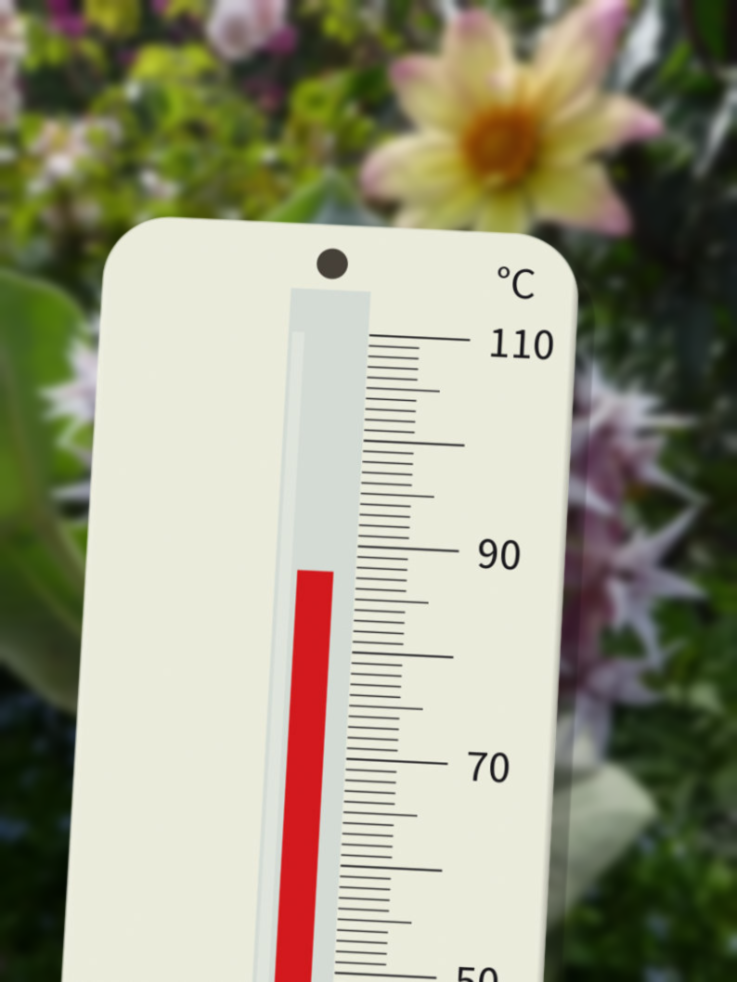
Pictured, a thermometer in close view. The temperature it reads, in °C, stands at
87.5 °C
